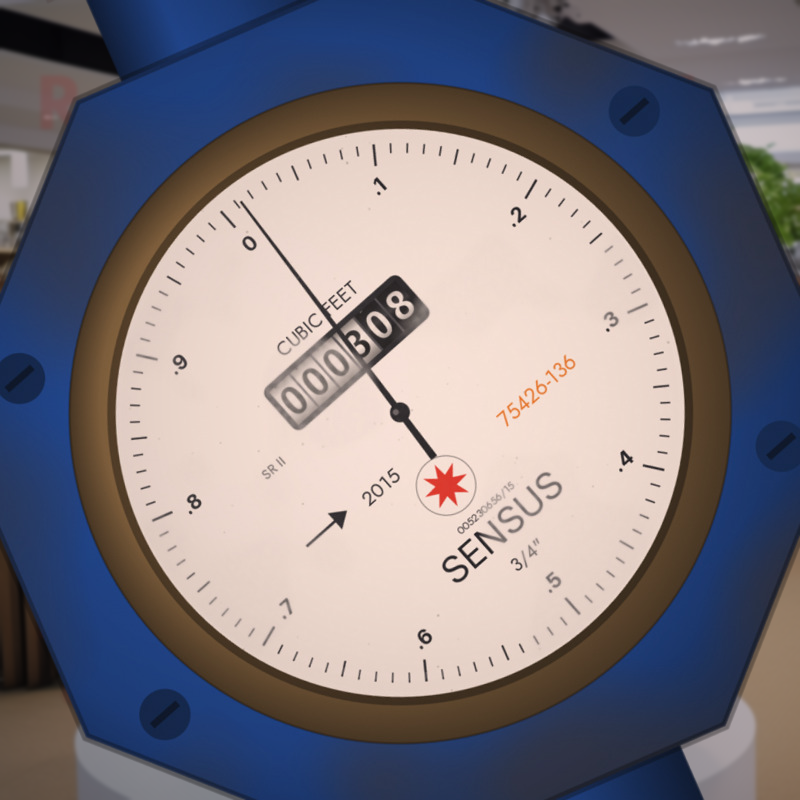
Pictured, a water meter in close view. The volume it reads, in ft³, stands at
308.01 ft³
